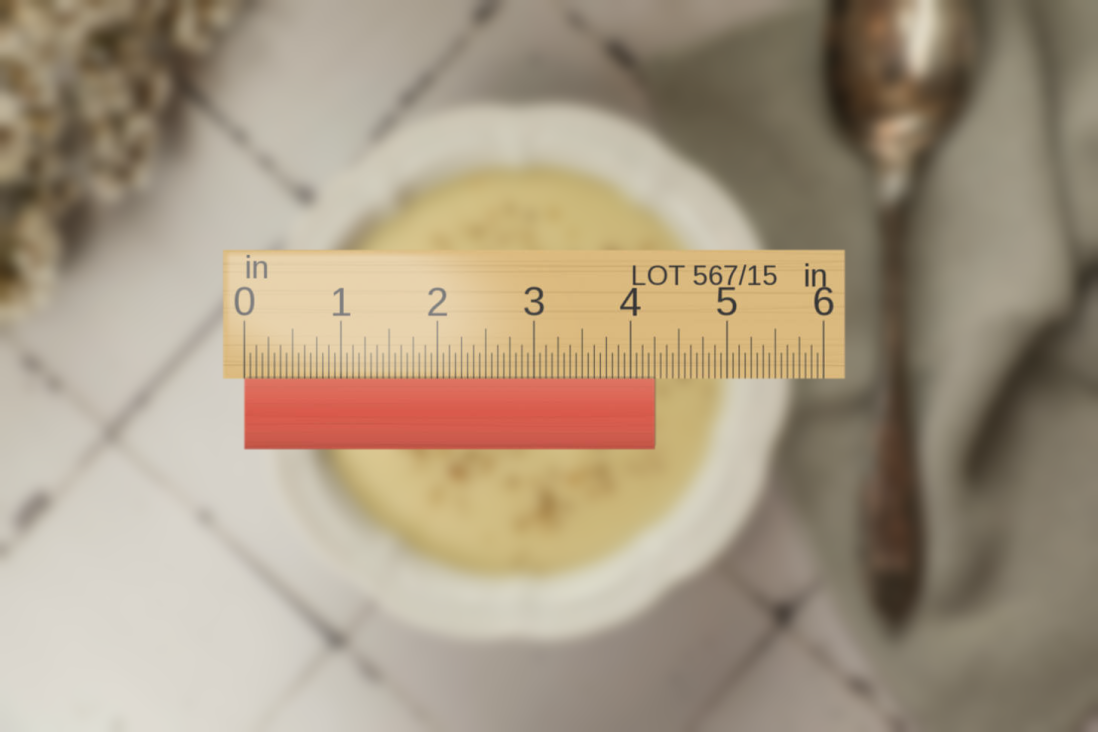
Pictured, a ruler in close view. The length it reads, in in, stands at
4.25 in
